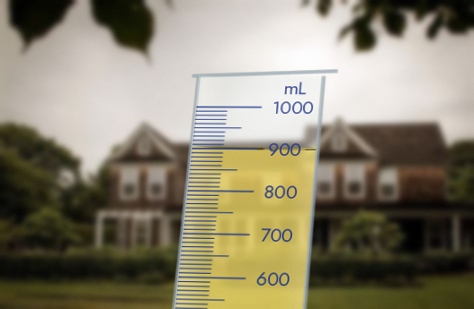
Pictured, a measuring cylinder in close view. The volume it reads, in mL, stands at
900 mL
